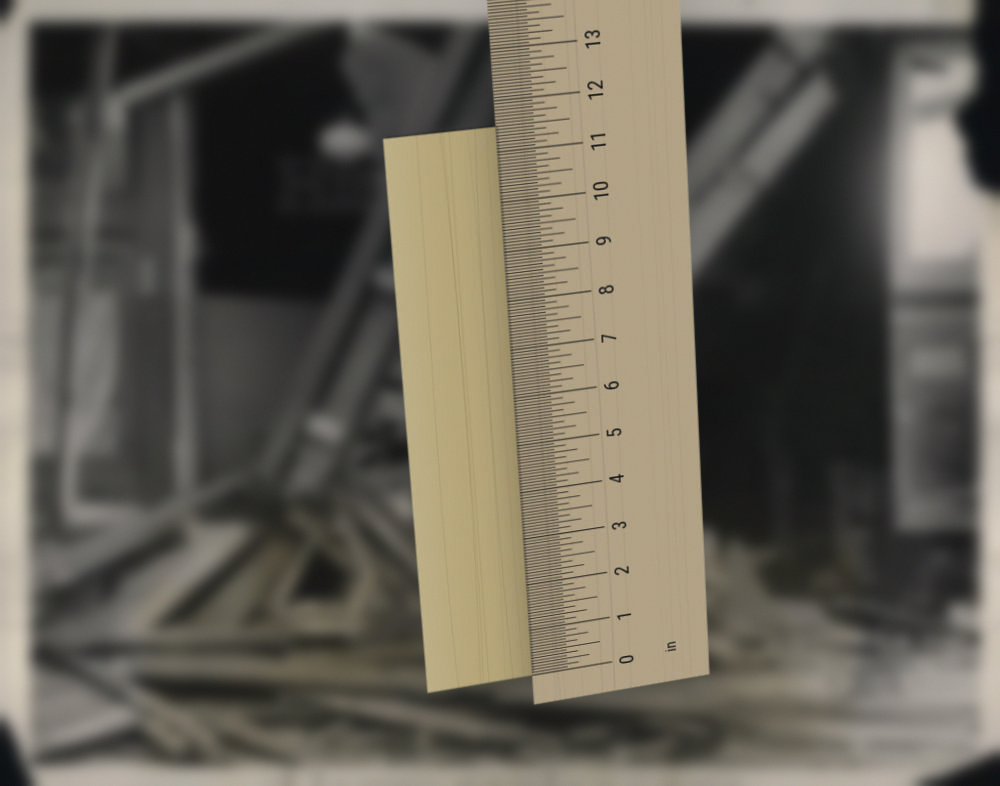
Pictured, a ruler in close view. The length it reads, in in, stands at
11.5 in
